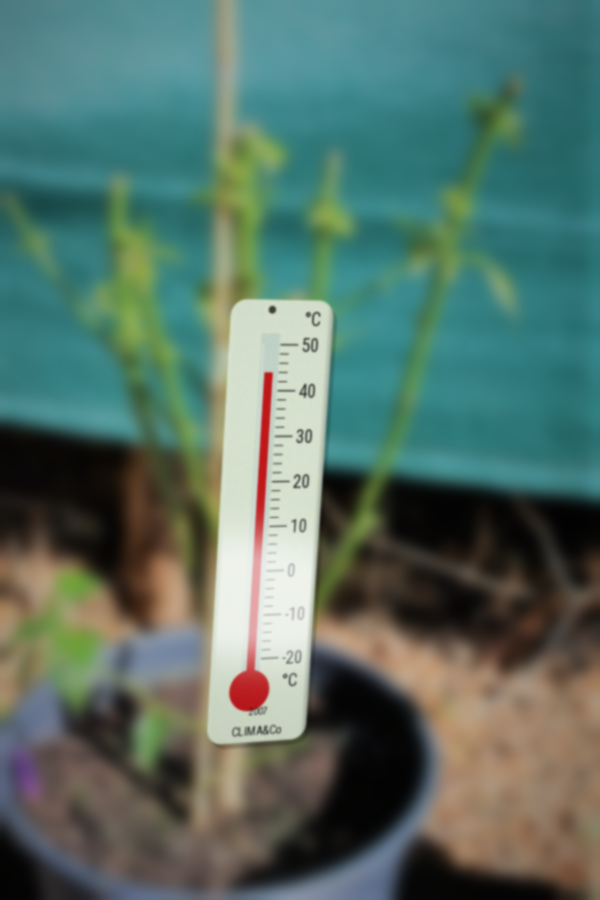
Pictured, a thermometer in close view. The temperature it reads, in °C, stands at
44 °C
